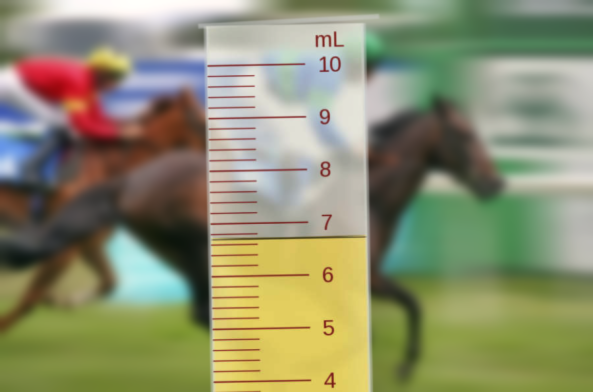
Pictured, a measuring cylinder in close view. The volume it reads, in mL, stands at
6.7 mL
